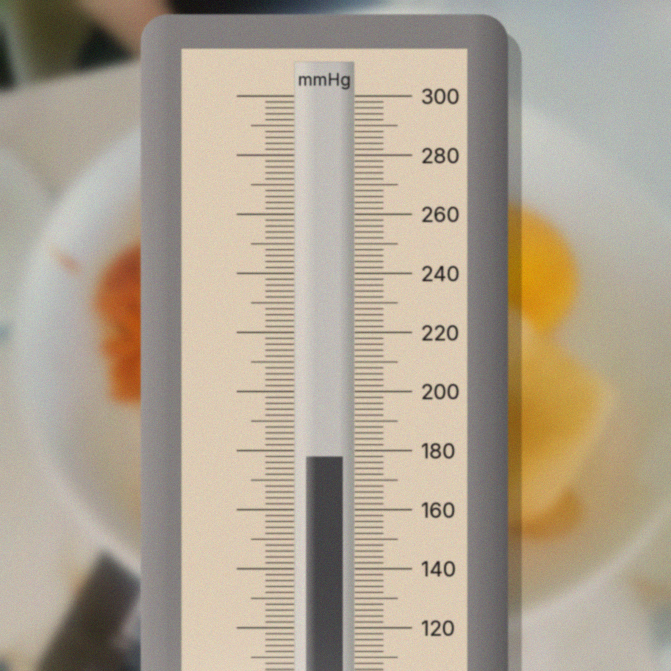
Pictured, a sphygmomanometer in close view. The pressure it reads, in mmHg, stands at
178 mmHg
